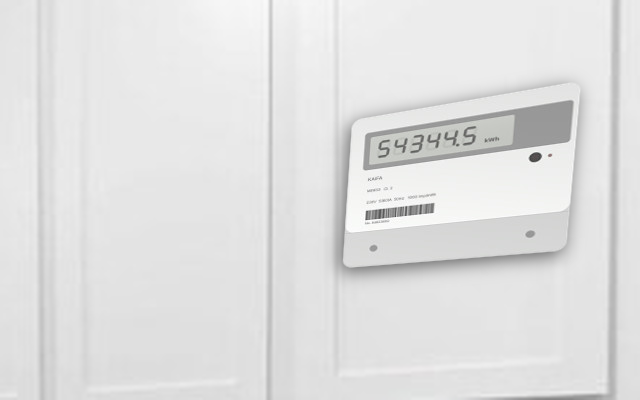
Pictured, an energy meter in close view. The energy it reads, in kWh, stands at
54344.5 kWh
